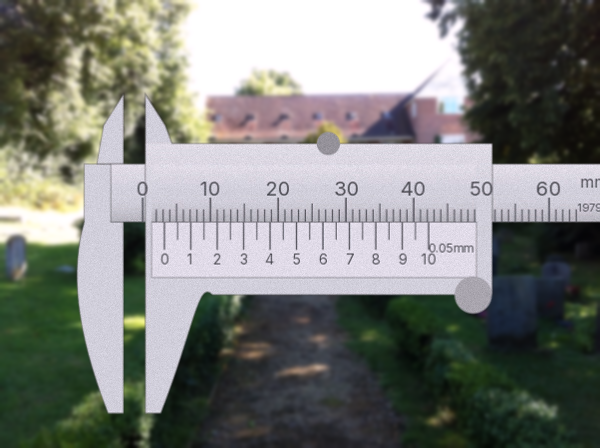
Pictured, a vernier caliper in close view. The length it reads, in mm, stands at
3.2 mm
